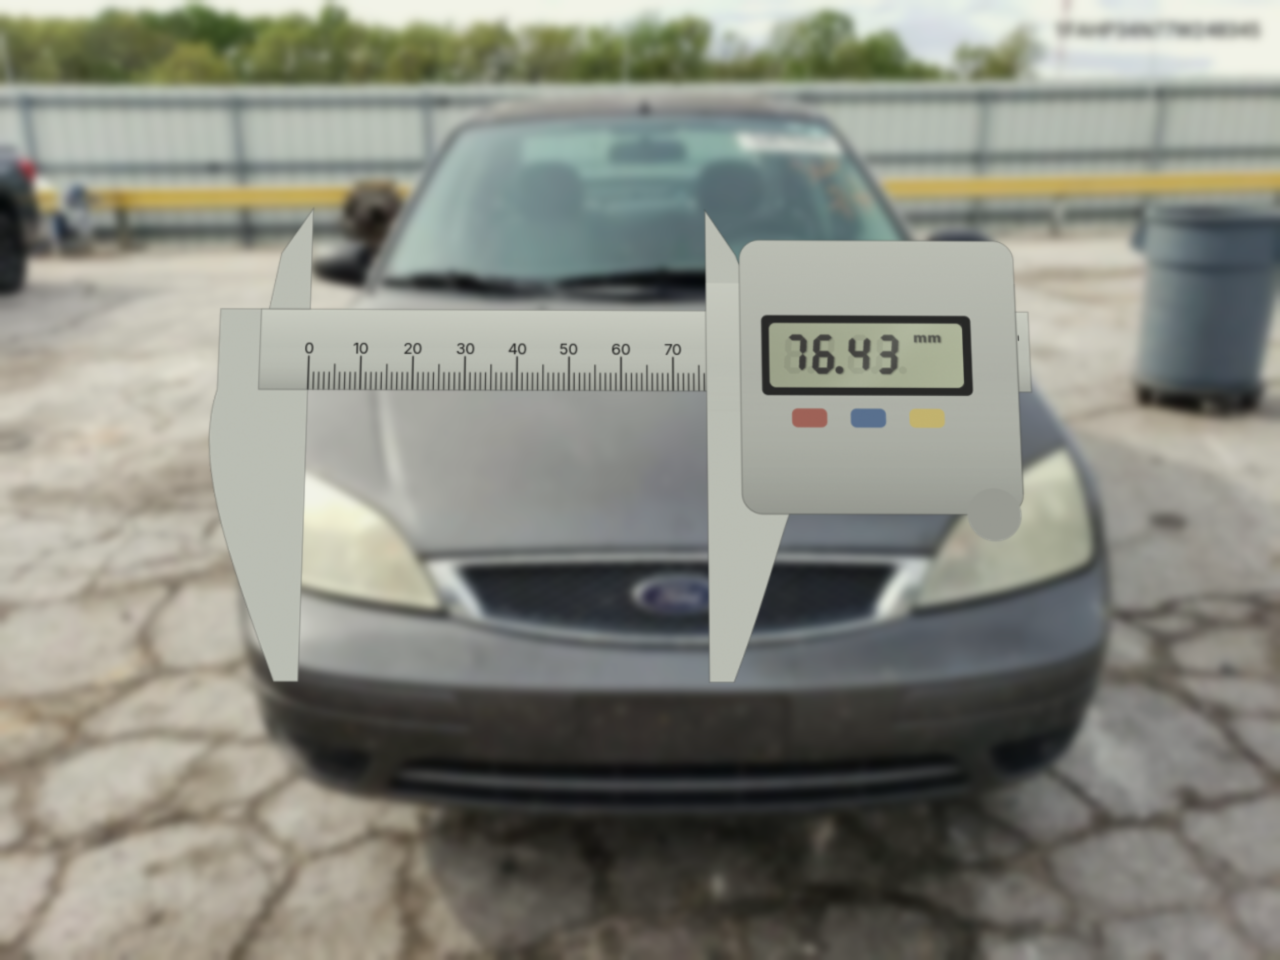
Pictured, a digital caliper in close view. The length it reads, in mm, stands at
76.43 mm
